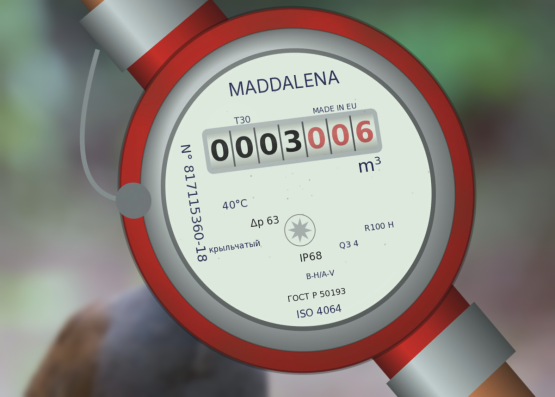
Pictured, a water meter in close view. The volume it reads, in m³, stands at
3.006 m³
